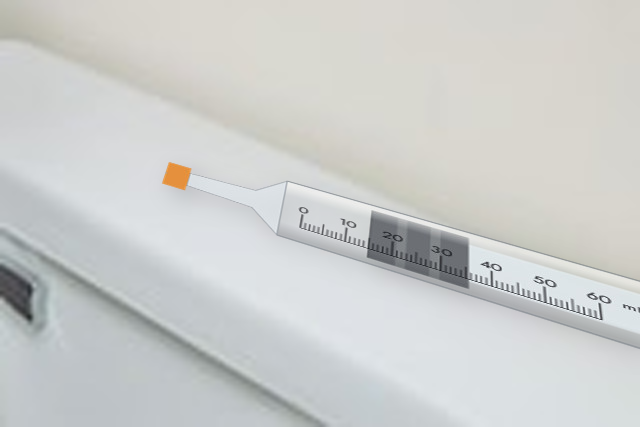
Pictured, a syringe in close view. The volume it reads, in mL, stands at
15 mL
